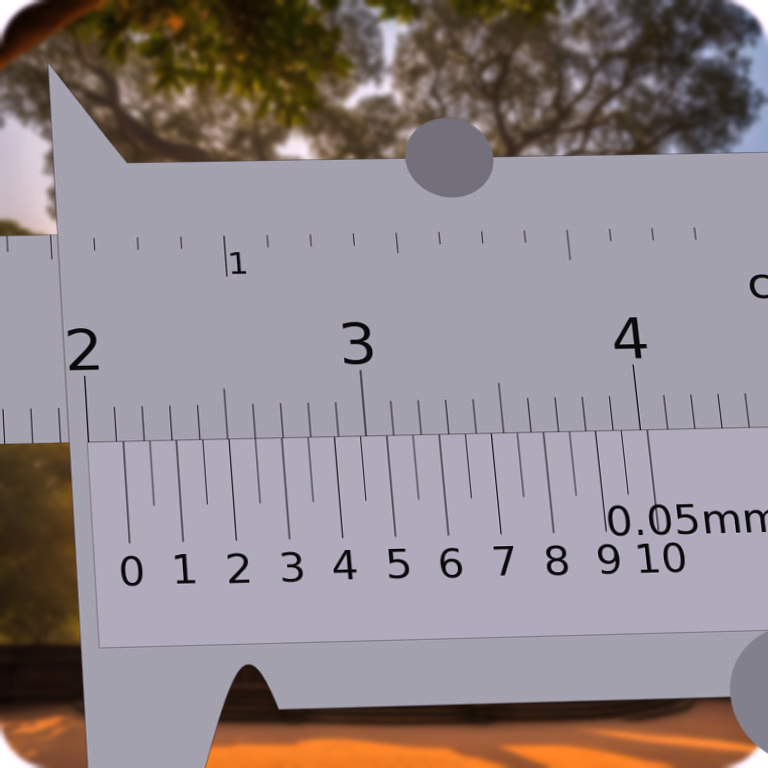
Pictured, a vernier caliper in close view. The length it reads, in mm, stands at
21.25 mm
